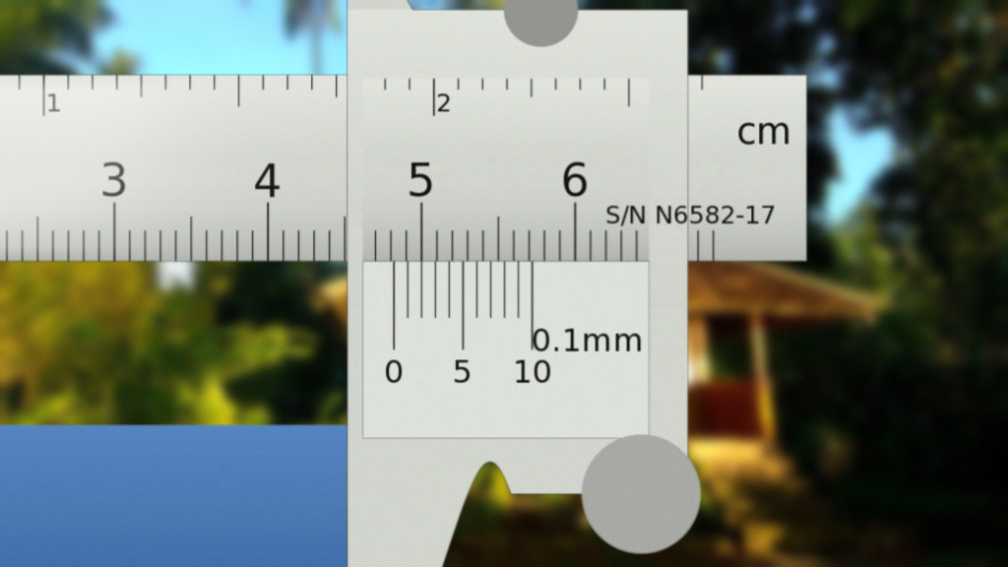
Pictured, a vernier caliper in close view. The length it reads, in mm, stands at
48.2 mm
